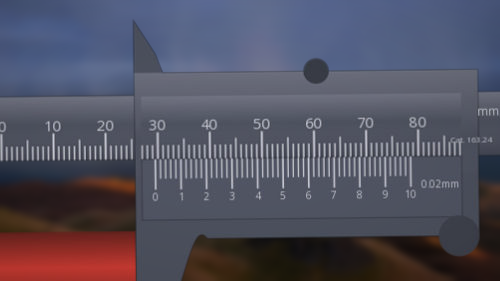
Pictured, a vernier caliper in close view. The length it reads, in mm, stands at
29.5 mm
